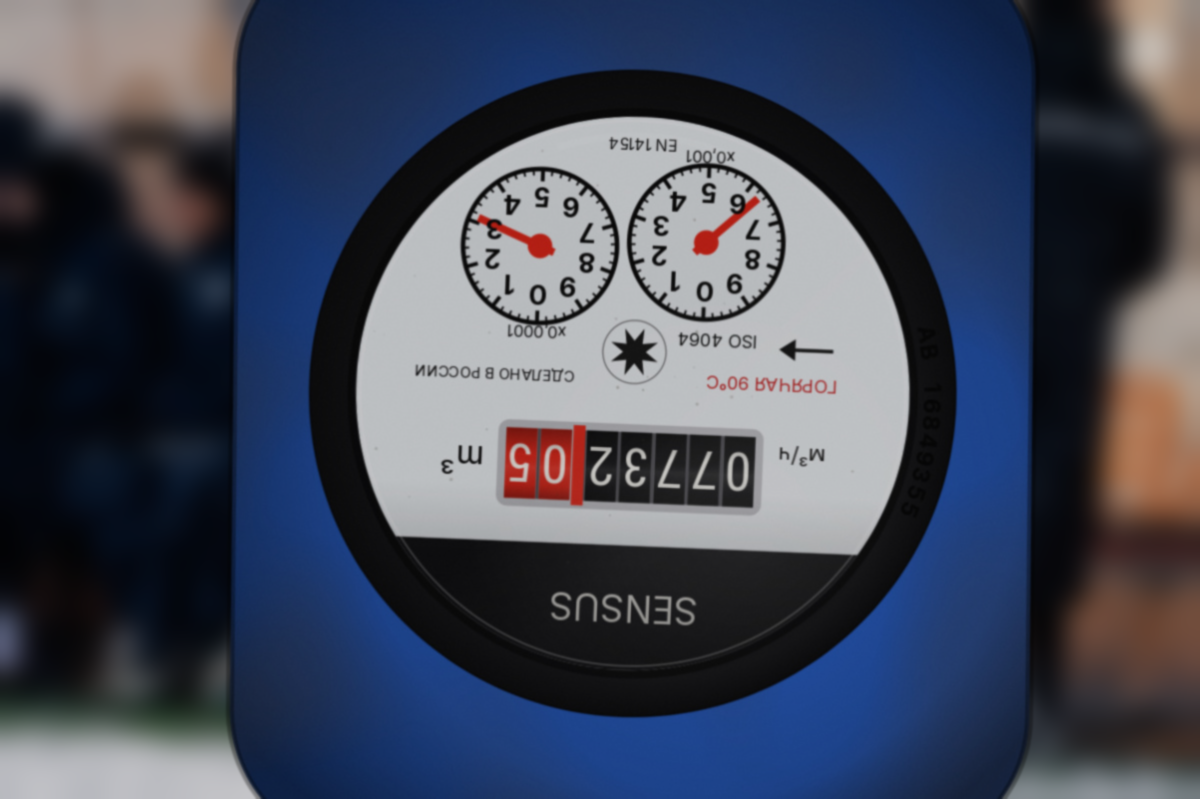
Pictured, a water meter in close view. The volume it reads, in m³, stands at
7732.0563 m³
